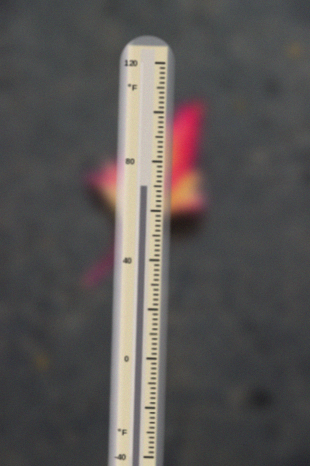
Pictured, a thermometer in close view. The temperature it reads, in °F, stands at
70 °F
